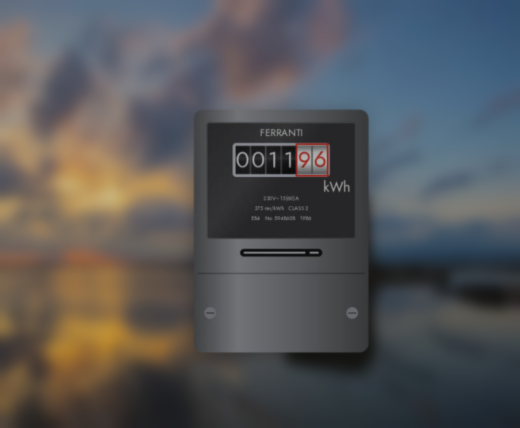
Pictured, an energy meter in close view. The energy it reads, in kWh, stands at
11.96 kWh
